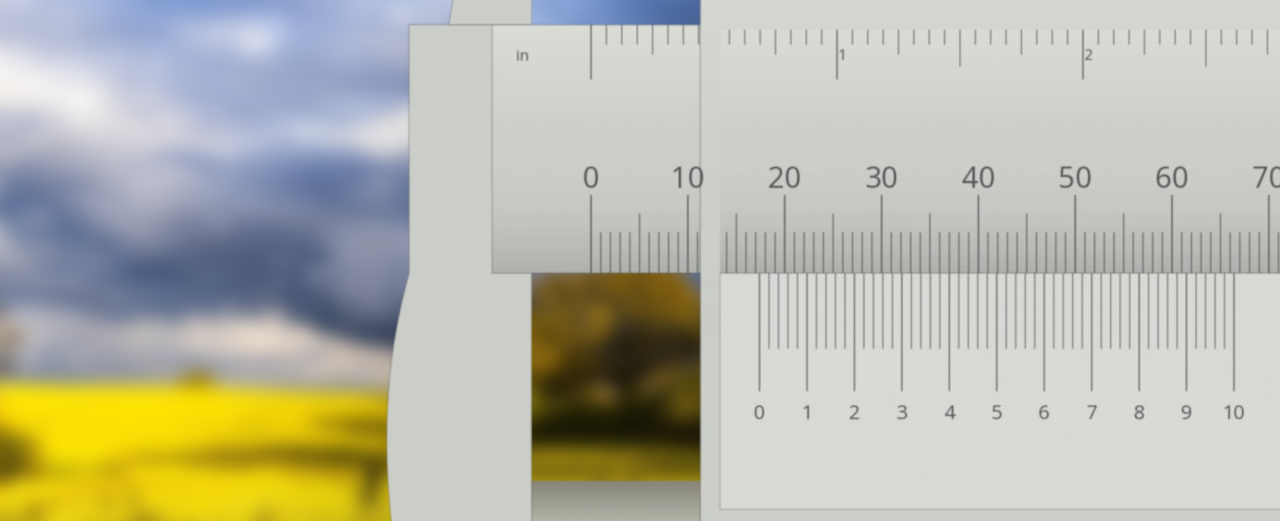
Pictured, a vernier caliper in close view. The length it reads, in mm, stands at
17.4 mm
